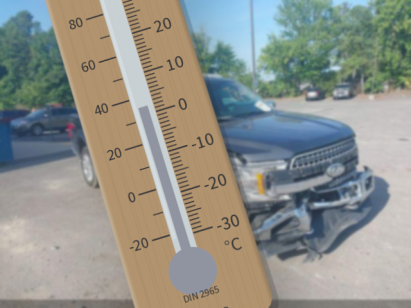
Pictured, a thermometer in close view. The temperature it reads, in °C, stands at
2 °C
